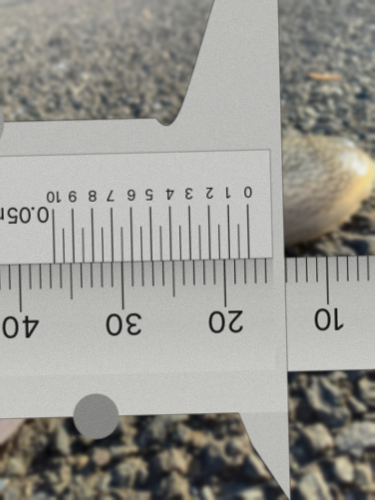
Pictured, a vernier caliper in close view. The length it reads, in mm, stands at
17.6 mm
